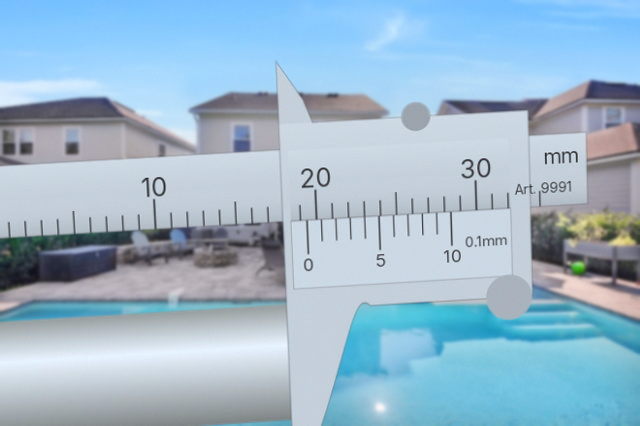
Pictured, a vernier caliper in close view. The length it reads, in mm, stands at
19.4 mm
